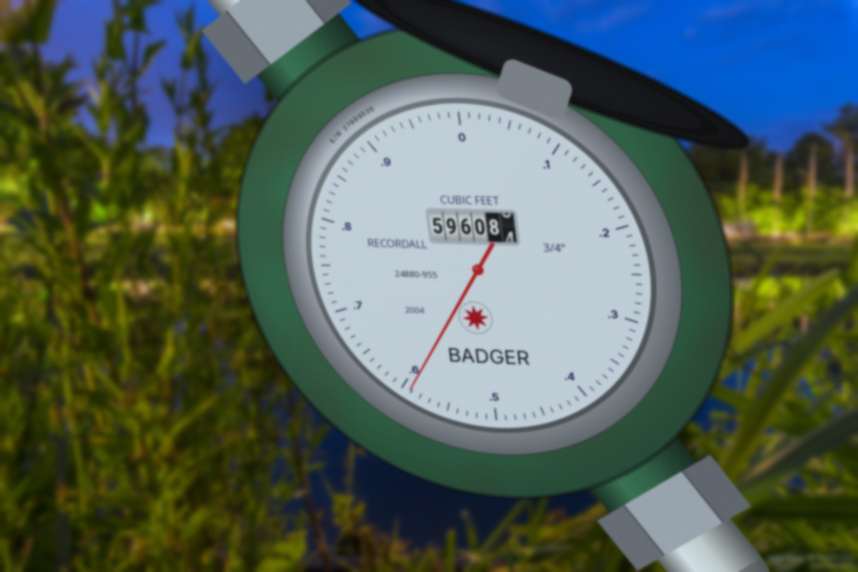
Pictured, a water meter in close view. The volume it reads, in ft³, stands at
596083.59 ft³
